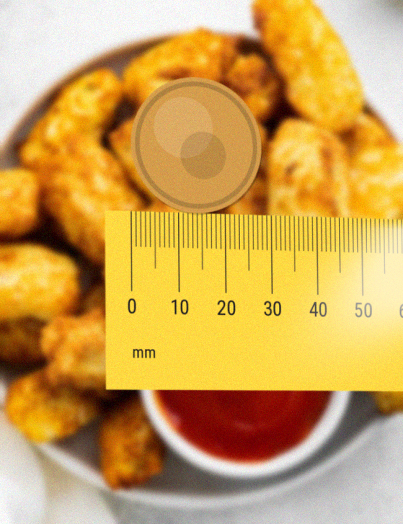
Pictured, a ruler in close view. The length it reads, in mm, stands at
28 mm
